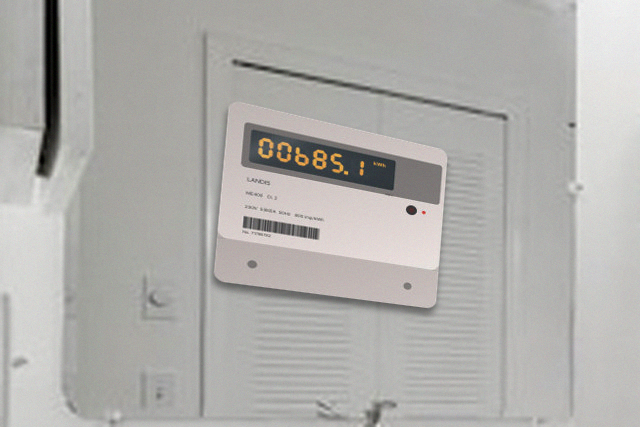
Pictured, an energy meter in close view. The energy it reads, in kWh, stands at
685.1 kWh
